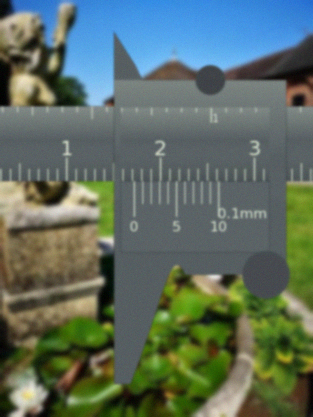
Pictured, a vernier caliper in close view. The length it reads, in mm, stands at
17.2 mm
